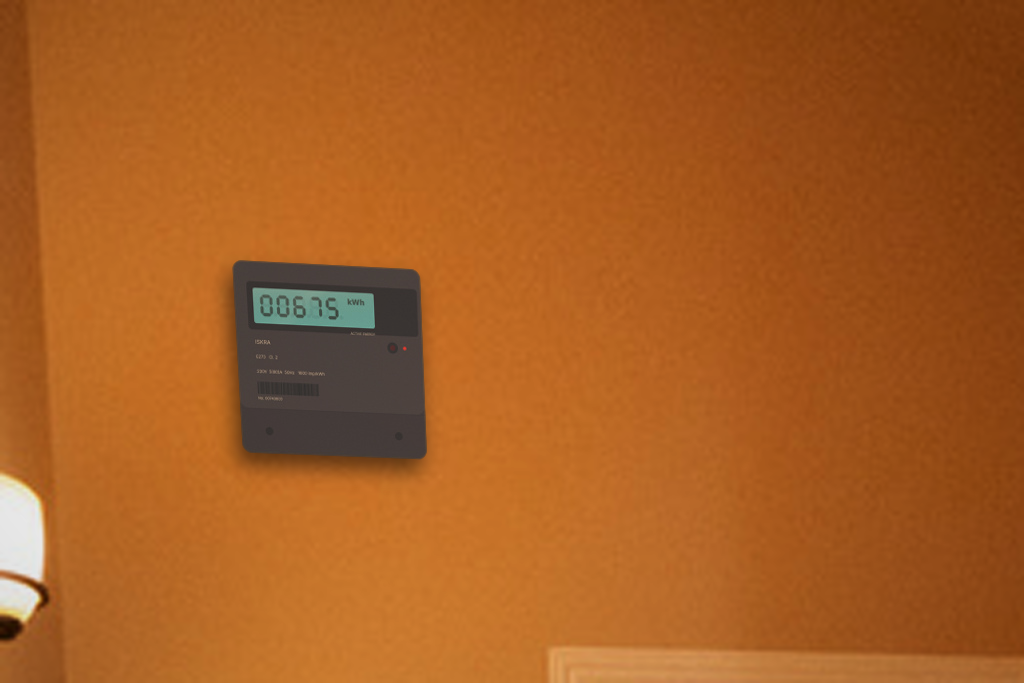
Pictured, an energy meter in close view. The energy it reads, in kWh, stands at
675 kWh
